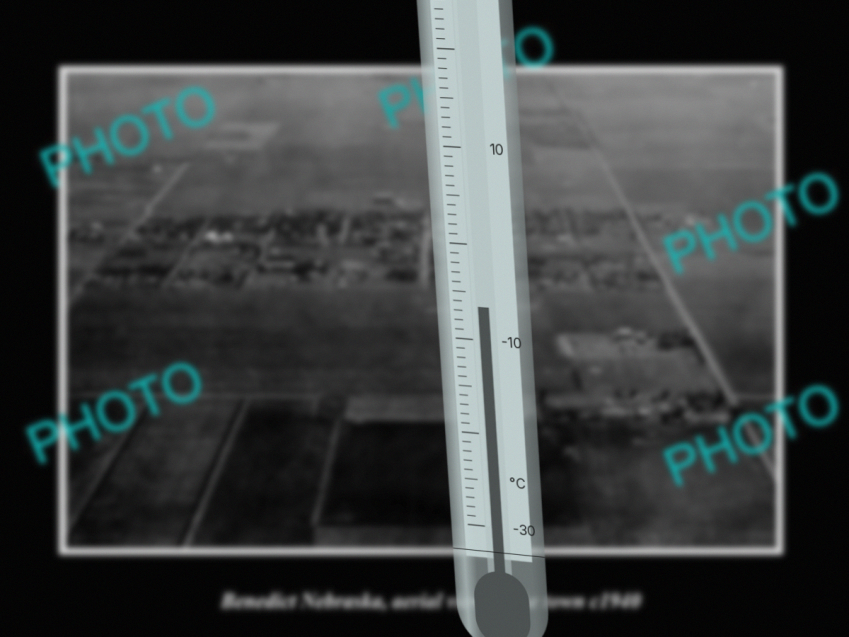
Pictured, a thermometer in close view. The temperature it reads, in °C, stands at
-6.5 °C
